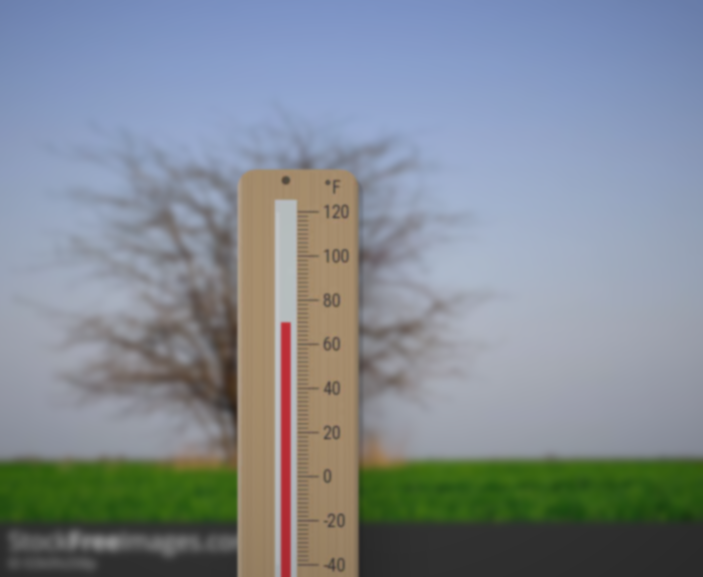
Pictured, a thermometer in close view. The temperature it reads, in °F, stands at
70 °F
